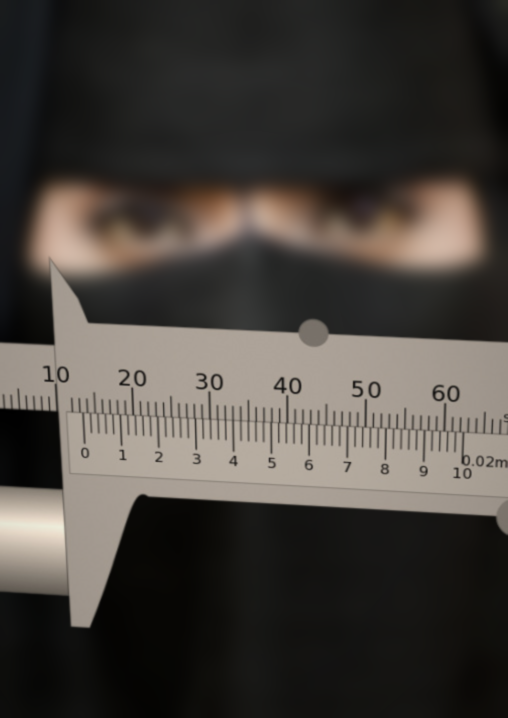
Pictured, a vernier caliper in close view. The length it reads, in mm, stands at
13.4 mm
